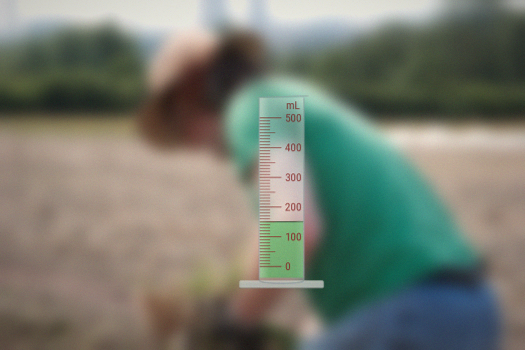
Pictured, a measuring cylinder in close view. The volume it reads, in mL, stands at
150 mL
